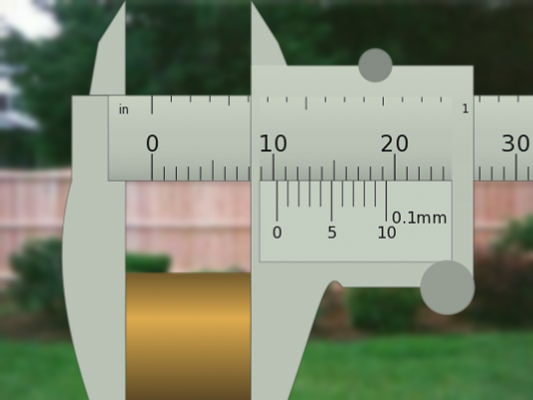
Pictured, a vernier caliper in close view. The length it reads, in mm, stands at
10.3 mm
